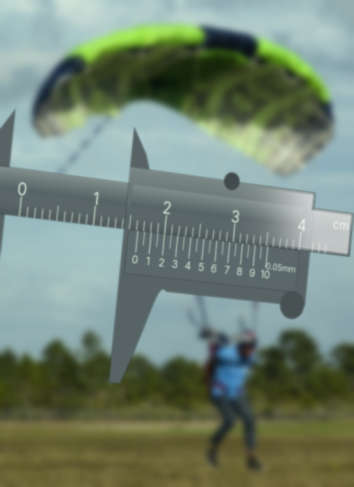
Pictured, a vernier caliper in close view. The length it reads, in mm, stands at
16.2 mm
